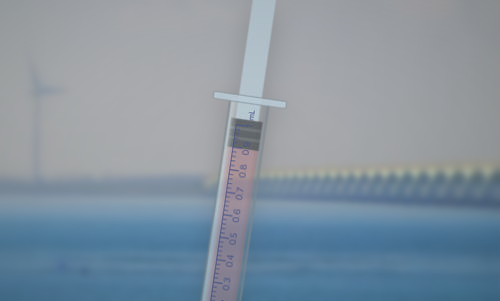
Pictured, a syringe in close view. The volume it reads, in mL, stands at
0.9 mL
